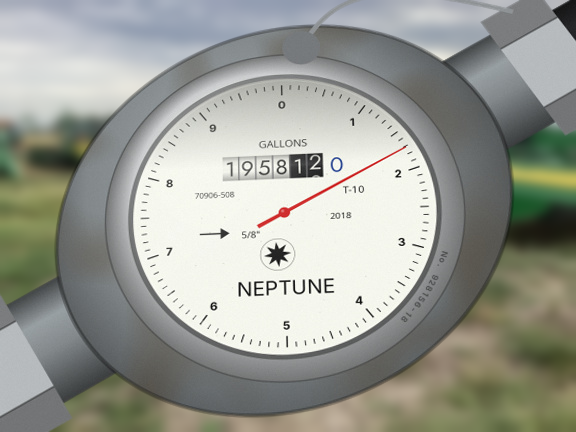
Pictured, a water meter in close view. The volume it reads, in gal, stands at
1958121.7 gal
